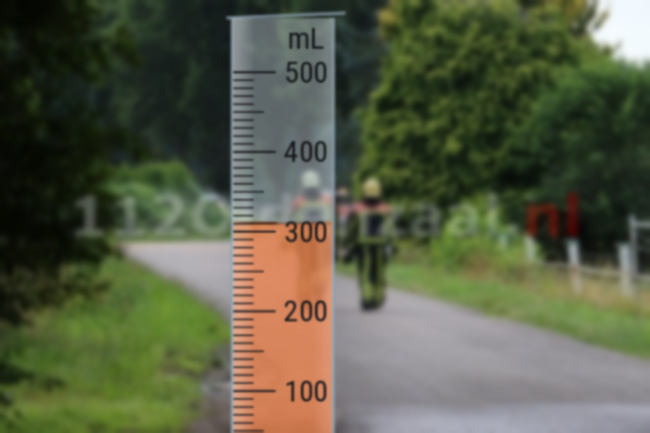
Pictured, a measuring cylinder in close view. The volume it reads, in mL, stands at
310 mL
